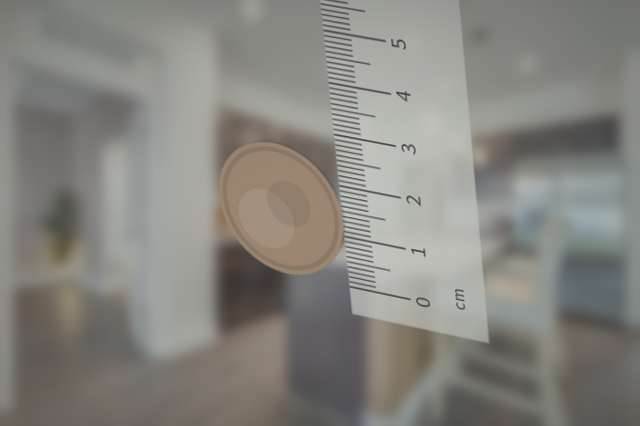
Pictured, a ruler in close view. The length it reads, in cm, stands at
2.6 cm
